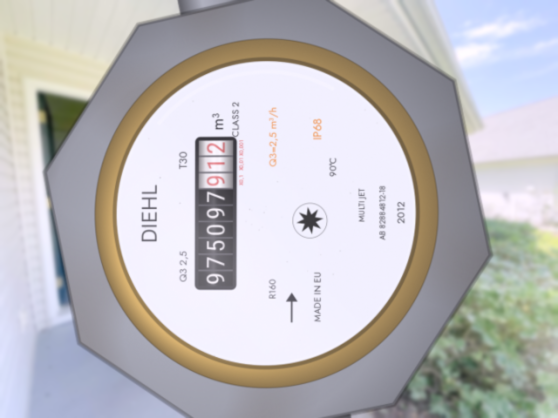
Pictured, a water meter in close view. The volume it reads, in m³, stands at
975097.912 m³
